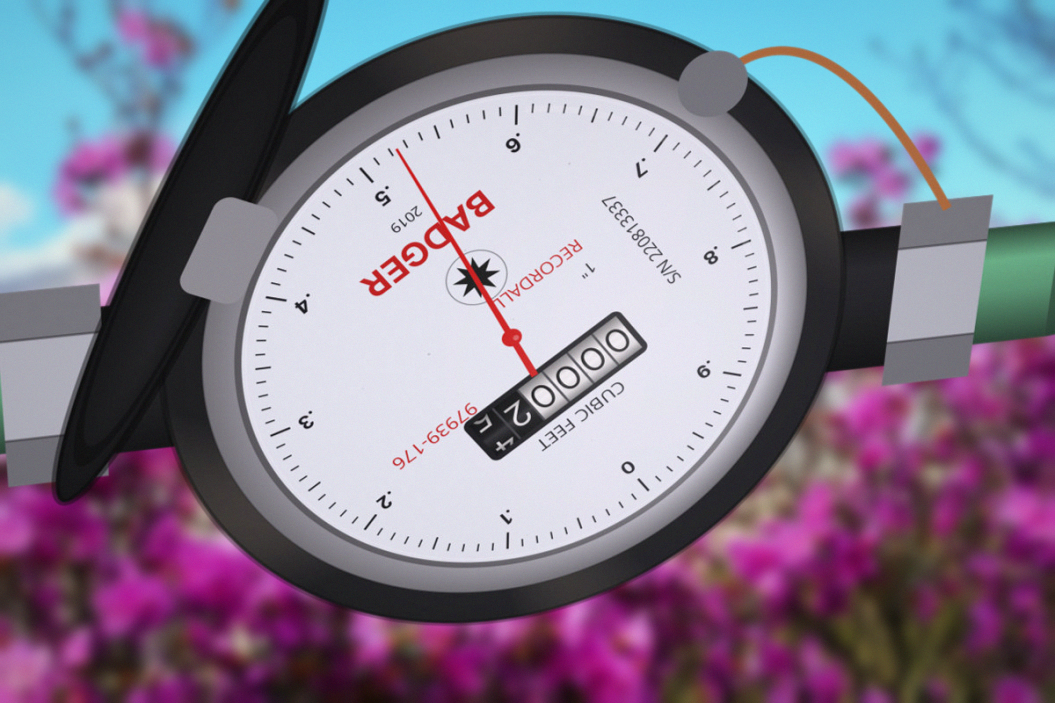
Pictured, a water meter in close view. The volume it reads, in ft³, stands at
24.52 ft³
